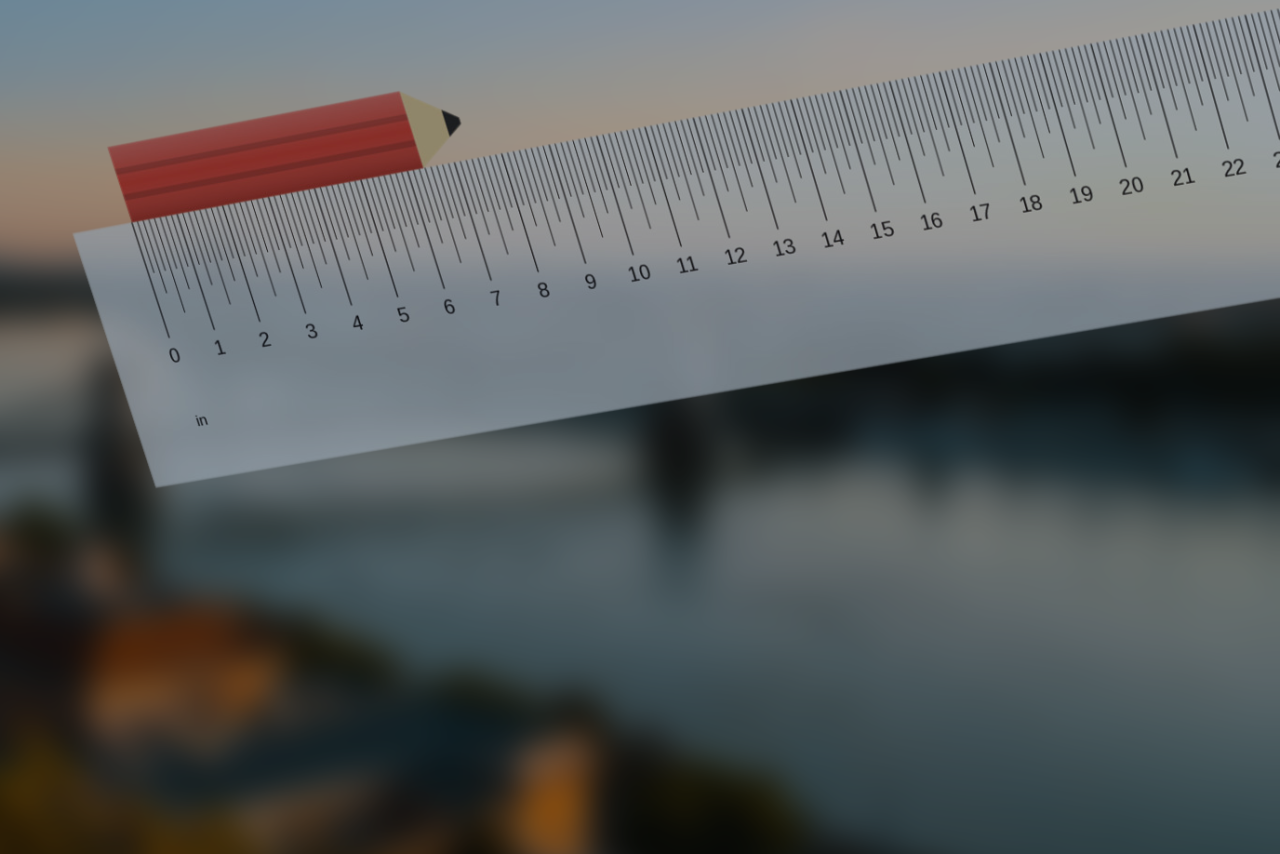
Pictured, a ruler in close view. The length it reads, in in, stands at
7.375 in
